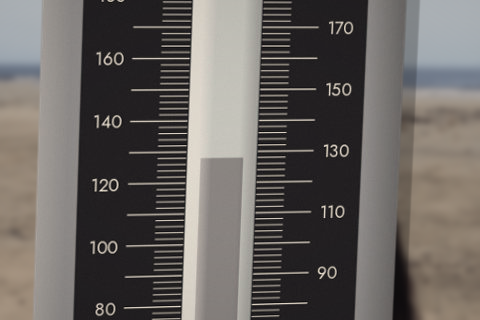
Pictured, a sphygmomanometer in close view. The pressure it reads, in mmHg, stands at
128 mmHg
